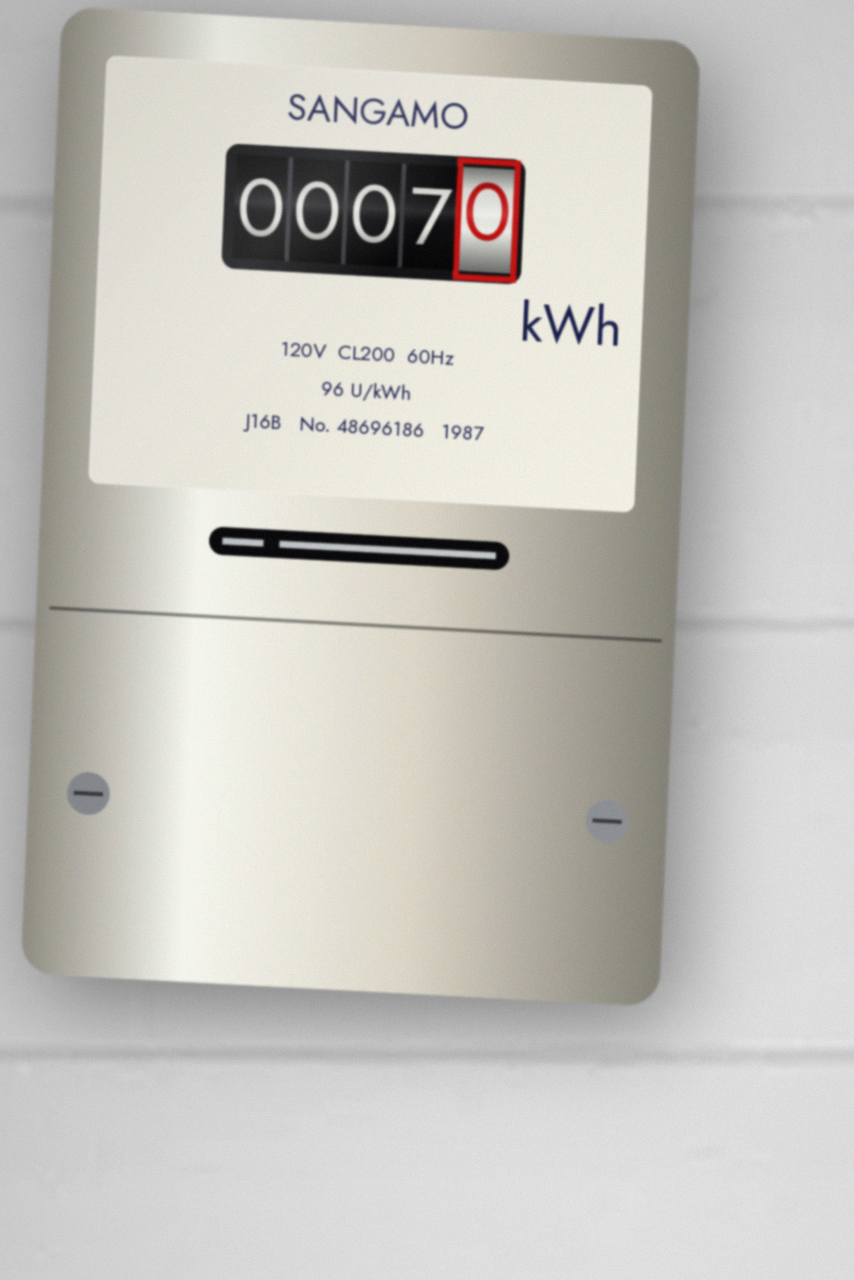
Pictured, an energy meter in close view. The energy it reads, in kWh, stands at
7.0 kWh
